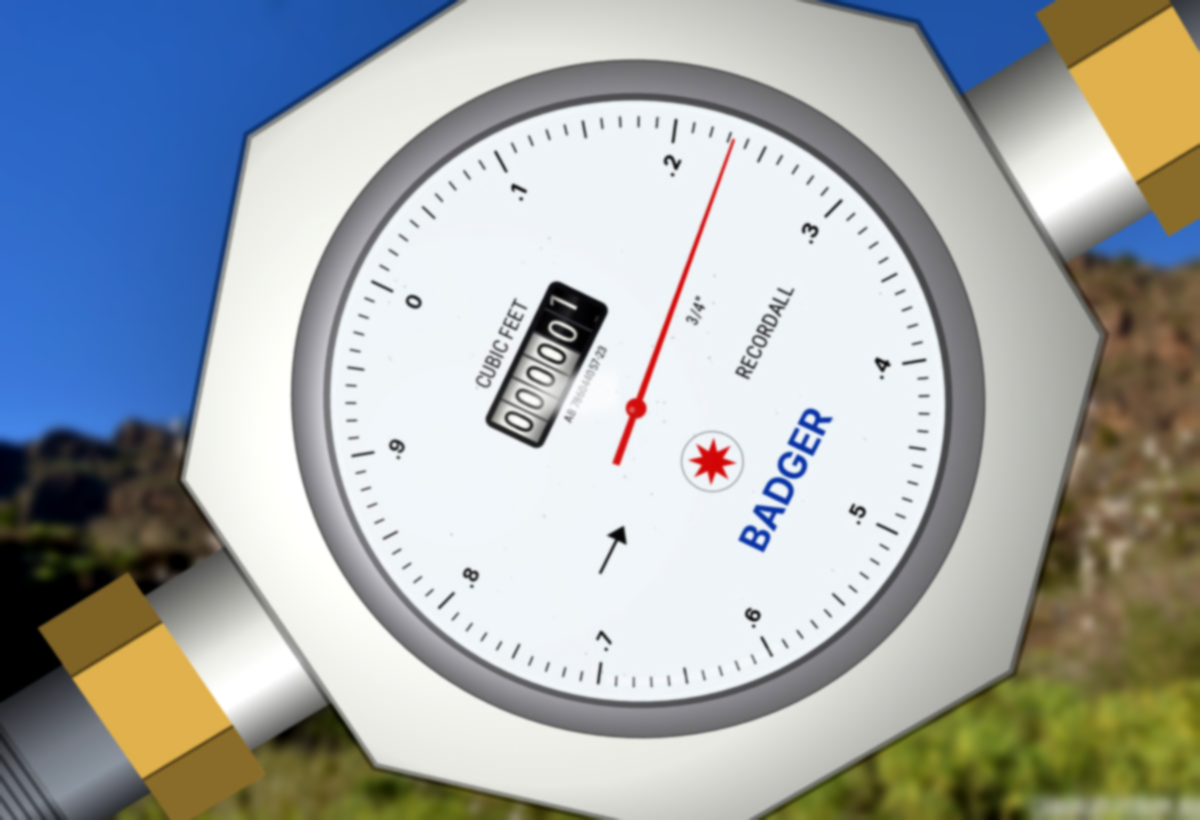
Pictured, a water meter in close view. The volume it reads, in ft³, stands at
1.23 ft³
